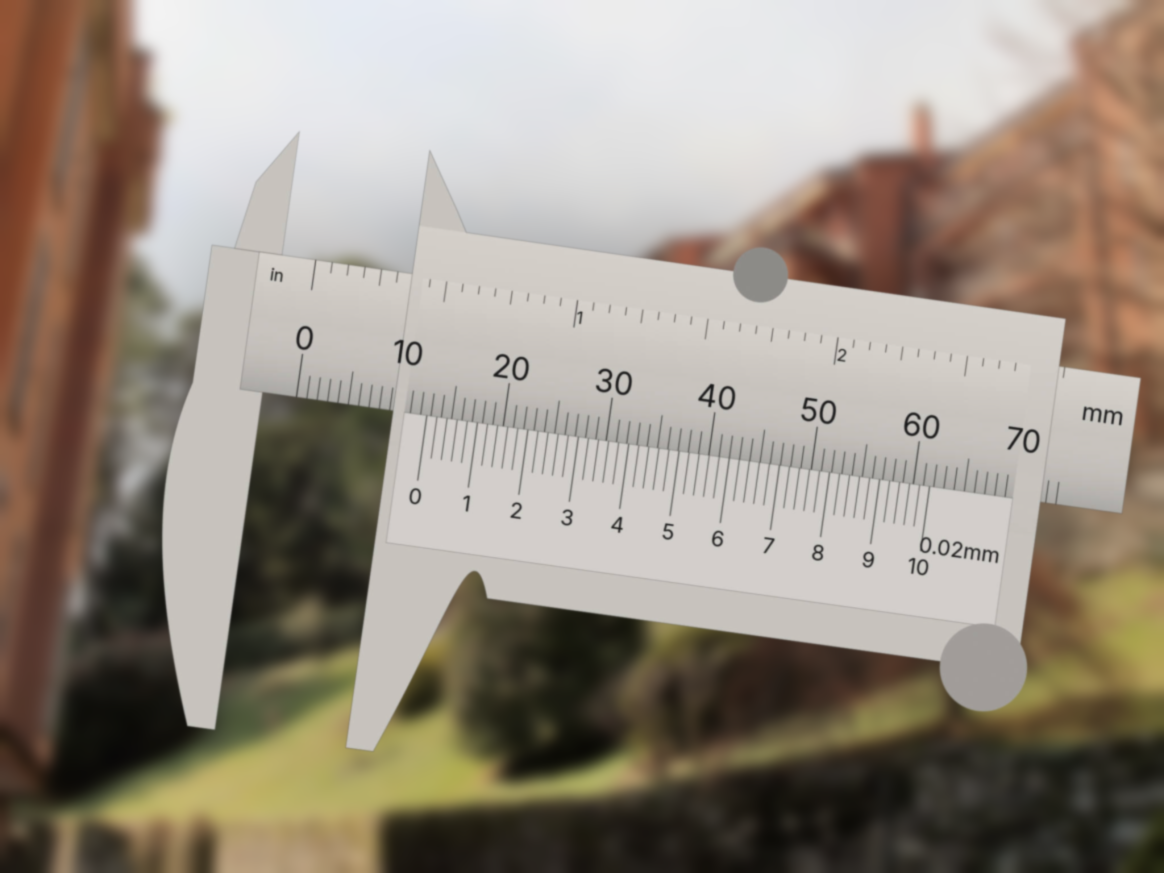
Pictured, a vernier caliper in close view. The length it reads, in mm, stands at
12.6 mm
